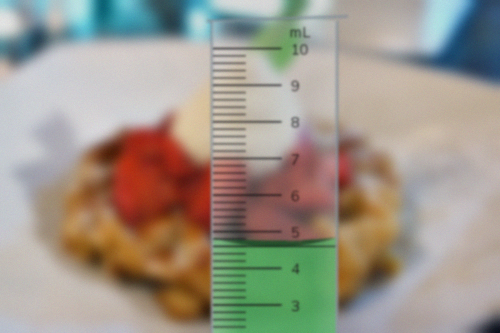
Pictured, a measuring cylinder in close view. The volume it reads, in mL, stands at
4.6 mL
